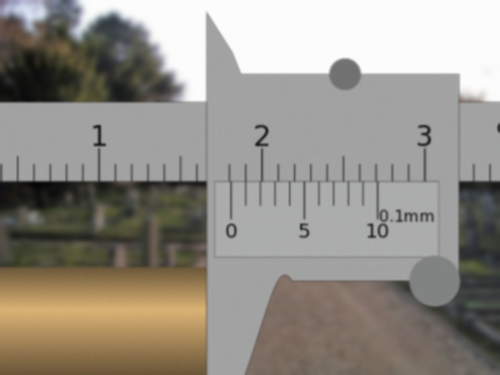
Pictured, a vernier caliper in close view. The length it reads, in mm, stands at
18.1 mm
